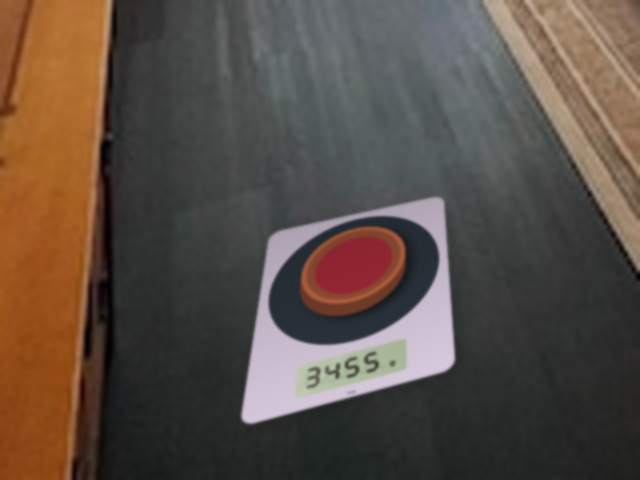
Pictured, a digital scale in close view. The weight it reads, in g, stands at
3455 g
